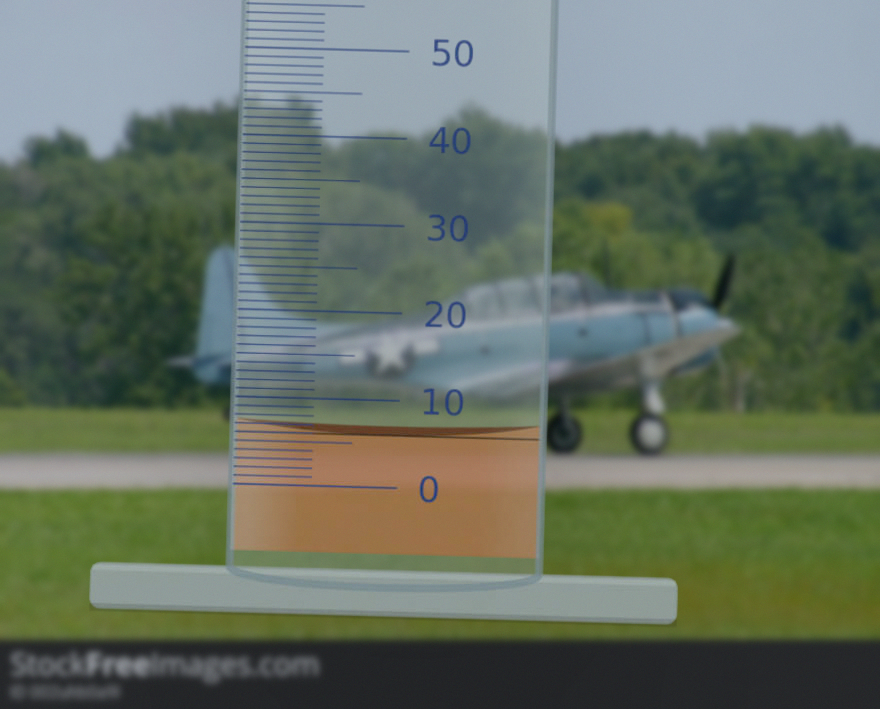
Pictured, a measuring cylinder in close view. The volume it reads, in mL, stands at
6 mL
